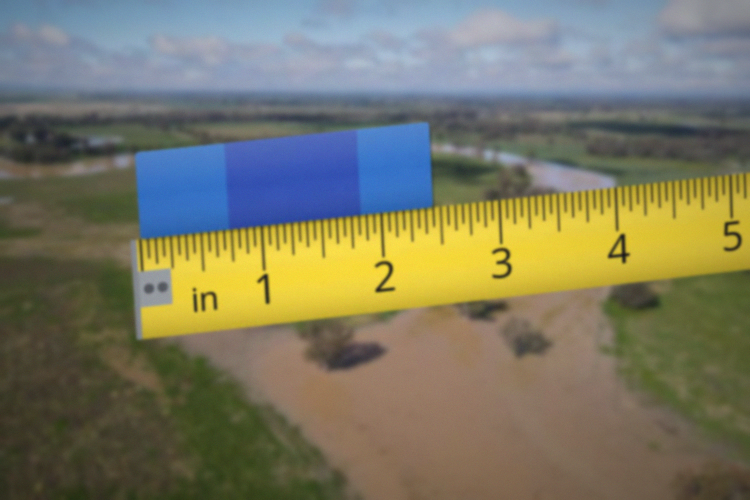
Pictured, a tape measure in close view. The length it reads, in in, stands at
2.4375 in
